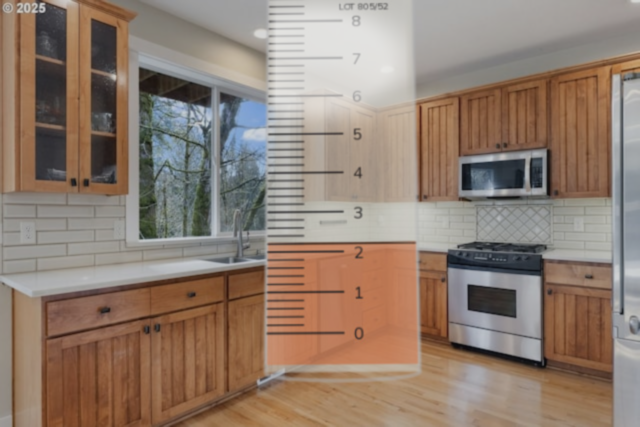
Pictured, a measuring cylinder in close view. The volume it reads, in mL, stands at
2.2 mL
